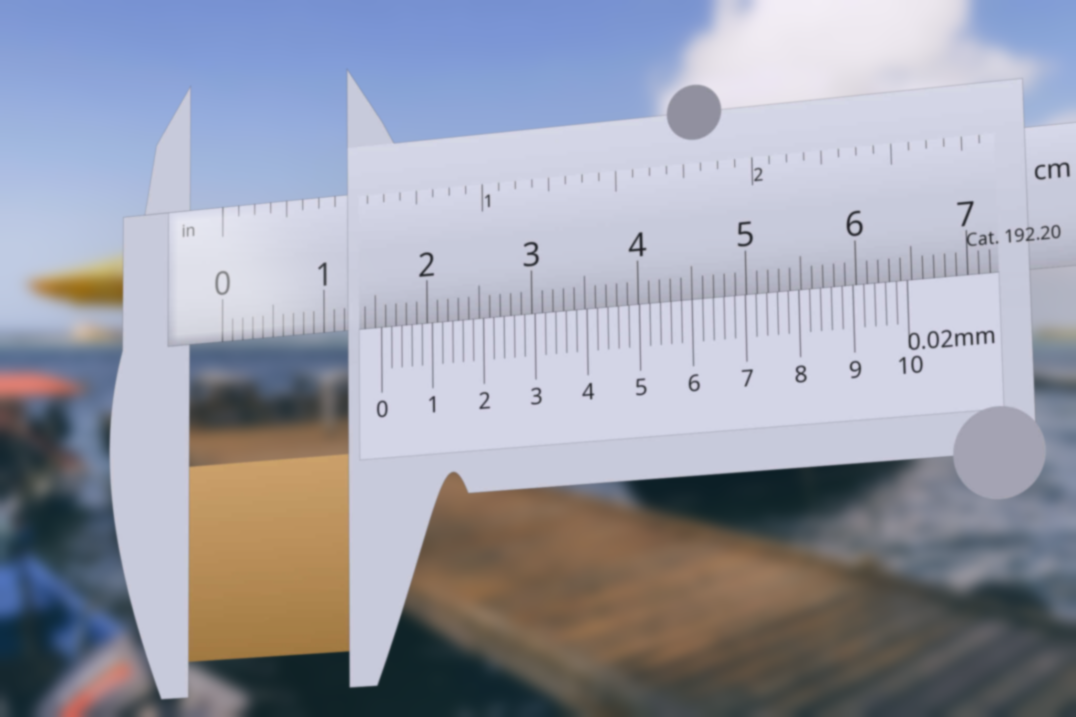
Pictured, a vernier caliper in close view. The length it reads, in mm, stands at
15.6 mm
